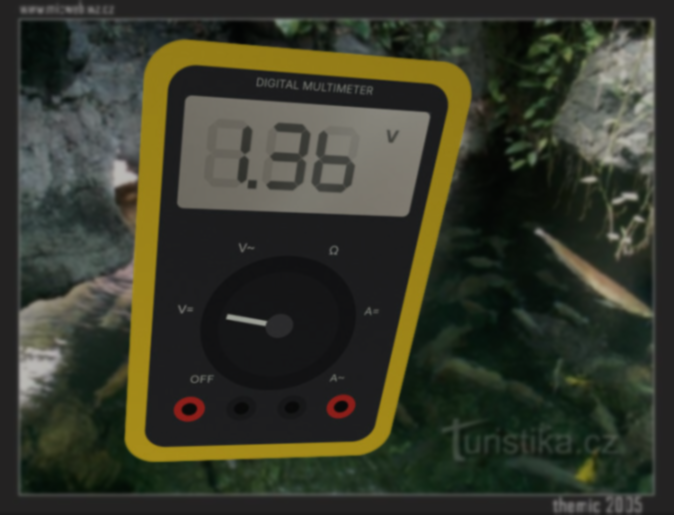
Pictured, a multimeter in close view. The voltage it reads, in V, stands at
1.36 V
